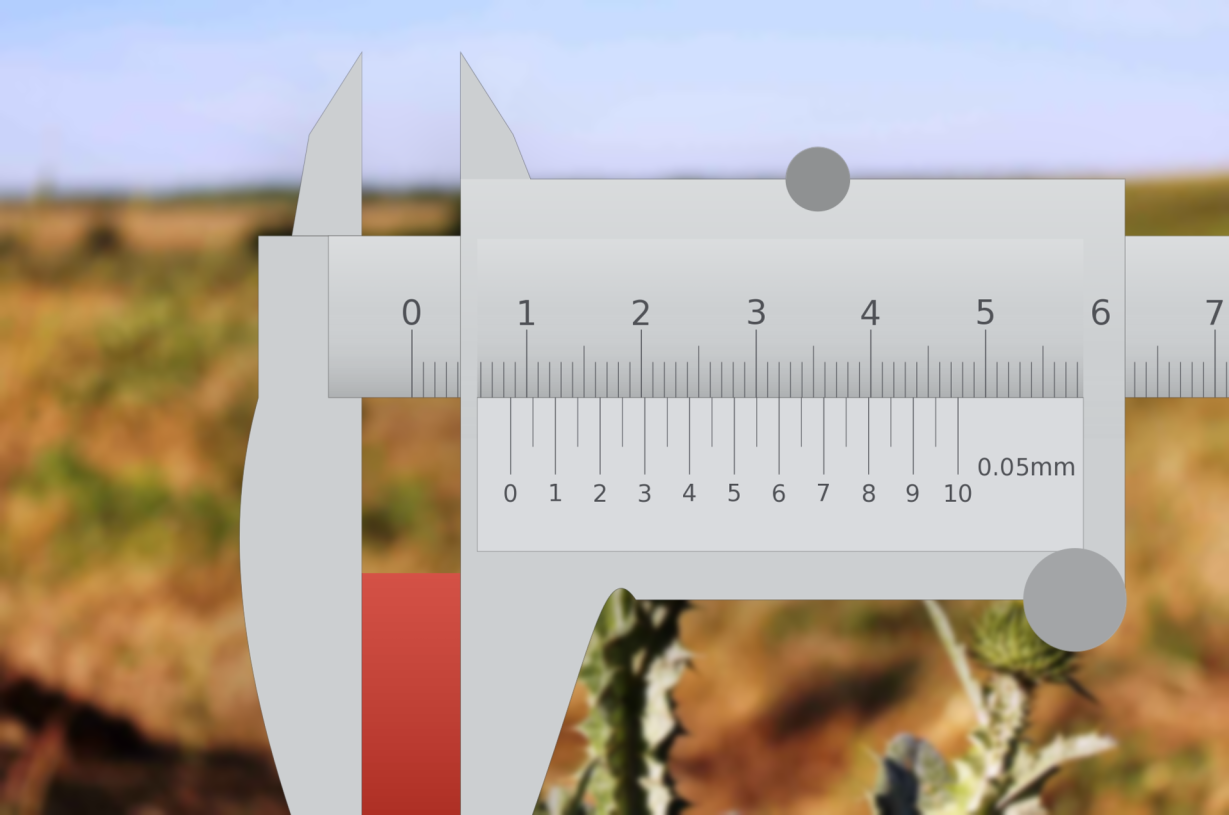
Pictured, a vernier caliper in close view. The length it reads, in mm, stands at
8.6 mm
